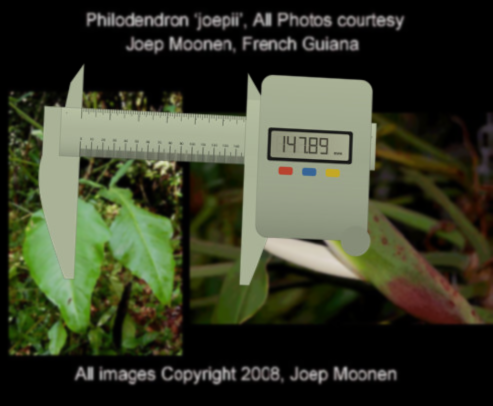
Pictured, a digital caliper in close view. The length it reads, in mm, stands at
147.89 mm
